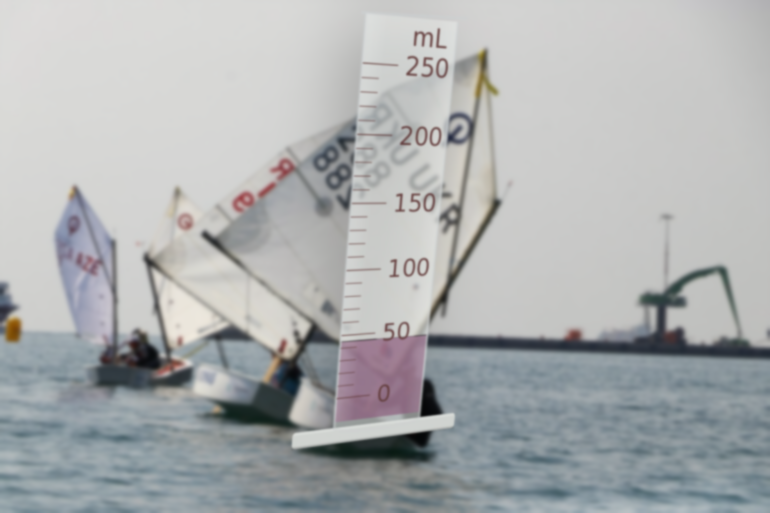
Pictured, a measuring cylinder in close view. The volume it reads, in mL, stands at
45 mL
